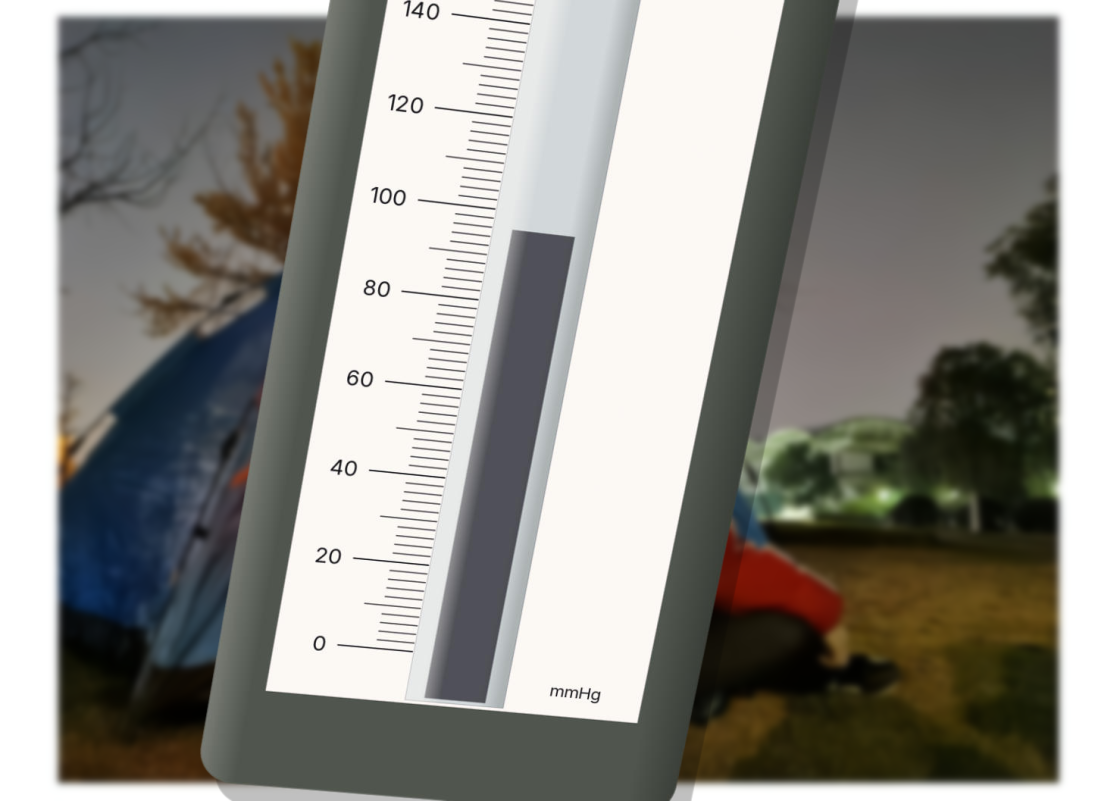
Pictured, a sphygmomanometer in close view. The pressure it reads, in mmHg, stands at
96 mmHg
